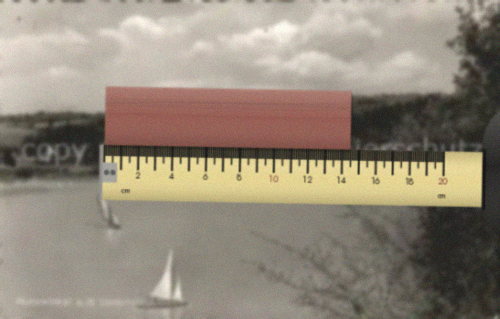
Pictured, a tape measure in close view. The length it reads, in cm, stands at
14.5 cm
